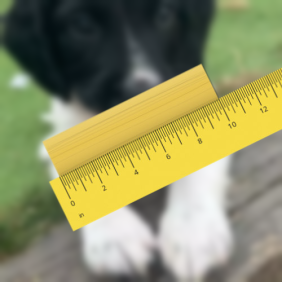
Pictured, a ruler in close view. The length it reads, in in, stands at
10 in
